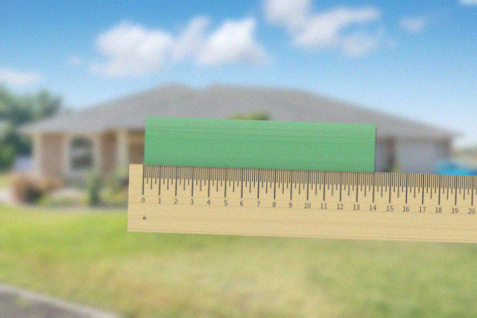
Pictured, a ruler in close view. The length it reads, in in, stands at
14 in
